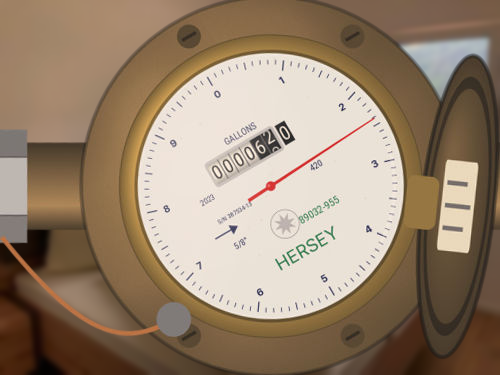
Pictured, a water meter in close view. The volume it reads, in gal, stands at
622.4 gal
